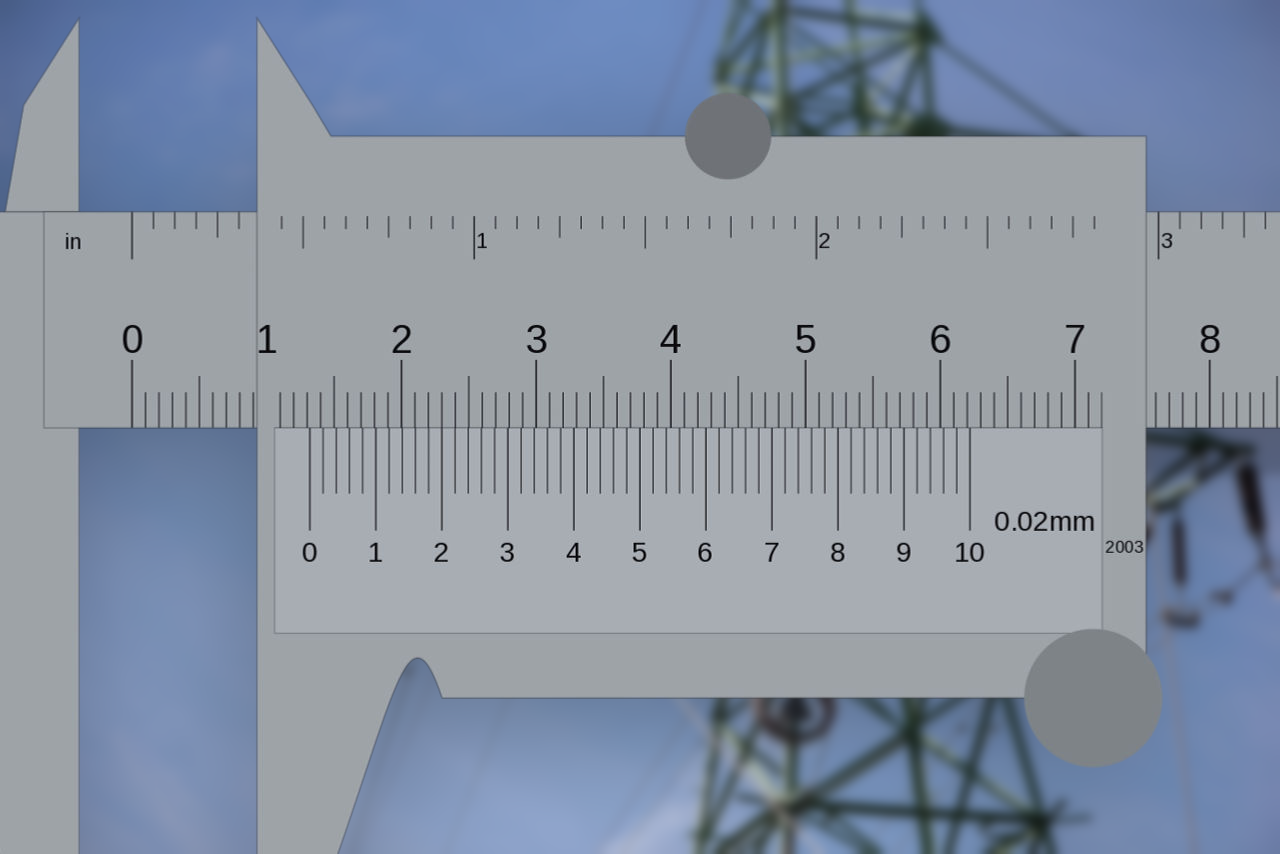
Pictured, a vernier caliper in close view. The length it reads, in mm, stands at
13.2 mm
